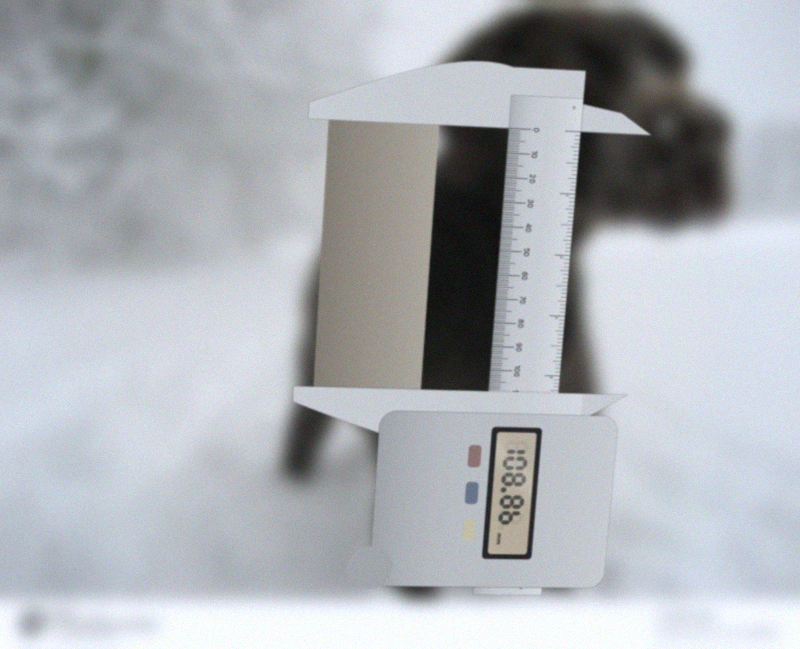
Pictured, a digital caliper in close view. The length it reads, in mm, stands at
108.86 mm
